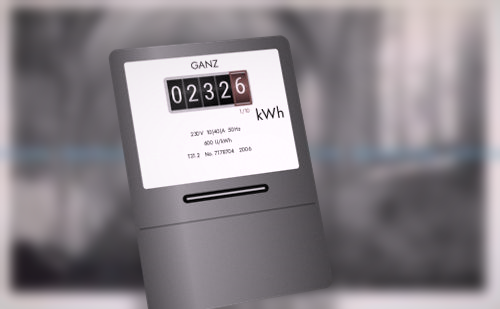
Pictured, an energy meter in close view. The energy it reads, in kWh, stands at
232.6 kWh
